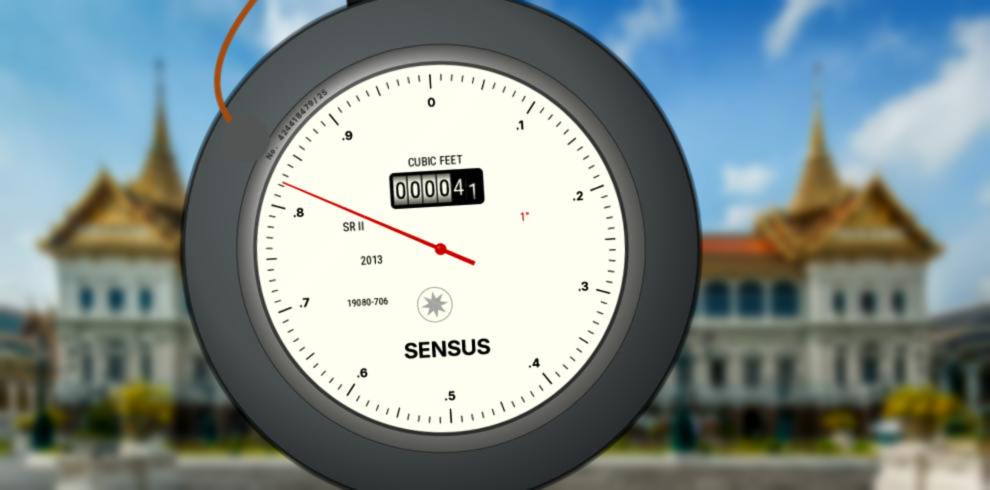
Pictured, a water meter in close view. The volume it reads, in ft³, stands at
40.82 ft³
